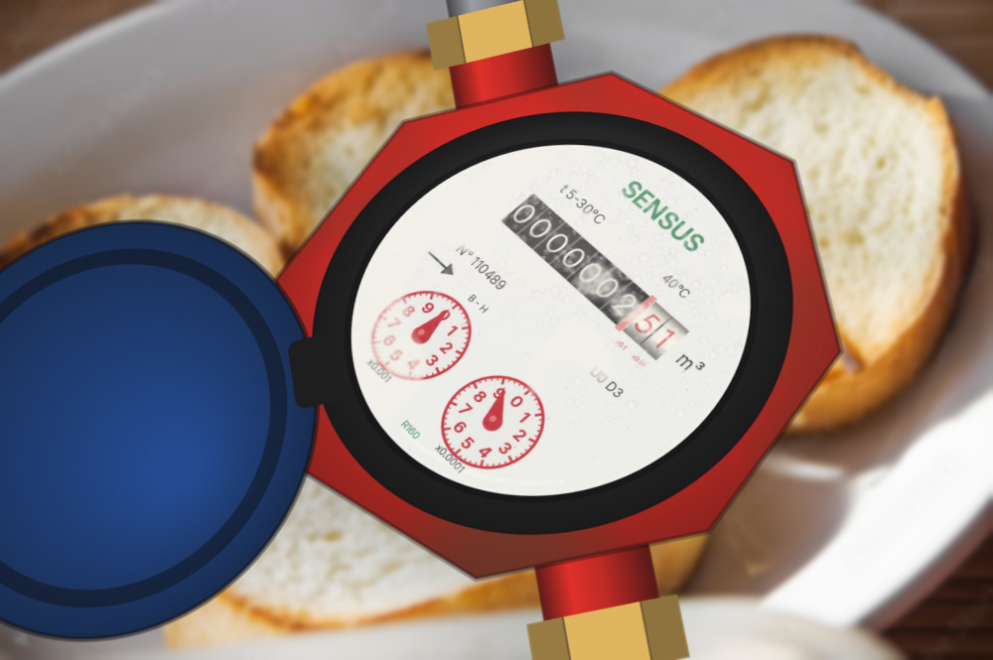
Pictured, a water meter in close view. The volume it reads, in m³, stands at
2.5099 m³
